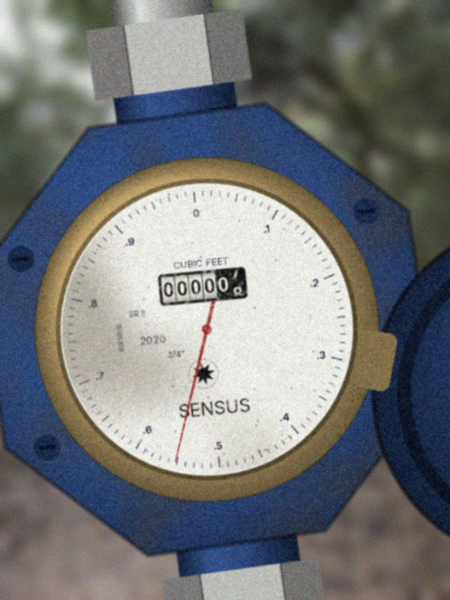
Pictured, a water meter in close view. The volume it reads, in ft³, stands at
7.55 ft³
